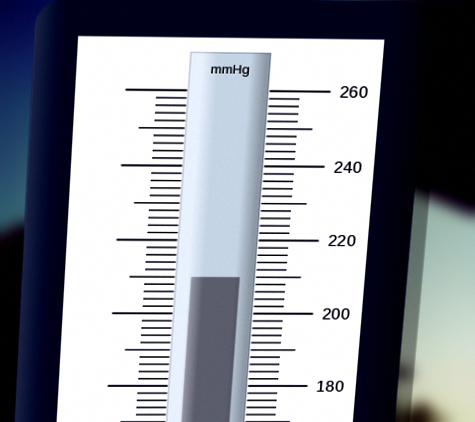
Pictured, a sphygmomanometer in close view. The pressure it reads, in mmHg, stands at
210 mmHg
